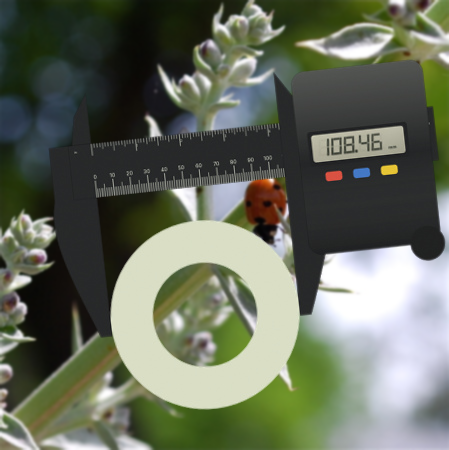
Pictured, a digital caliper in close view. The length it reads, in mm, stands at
108.46 mm
